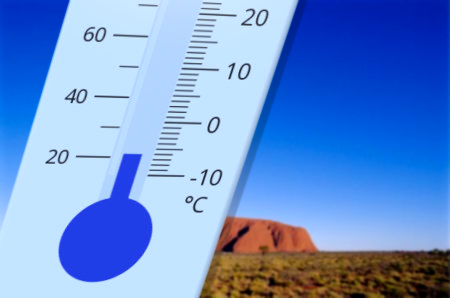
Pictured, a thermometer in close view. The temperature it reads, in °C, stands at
-6 °C
